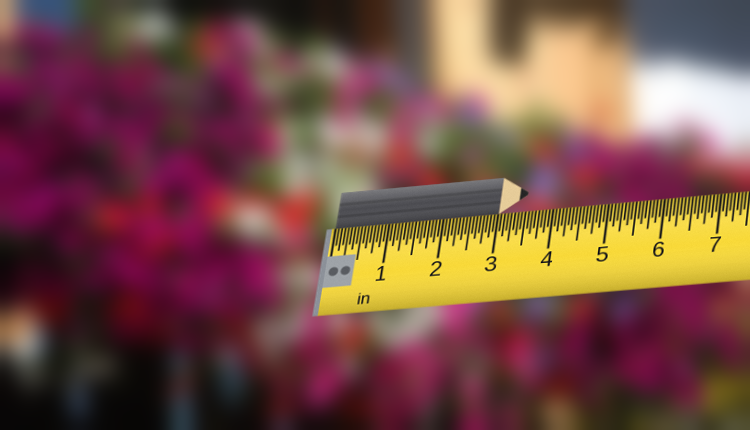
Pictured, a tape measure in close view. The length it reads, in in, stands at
3.5 in
